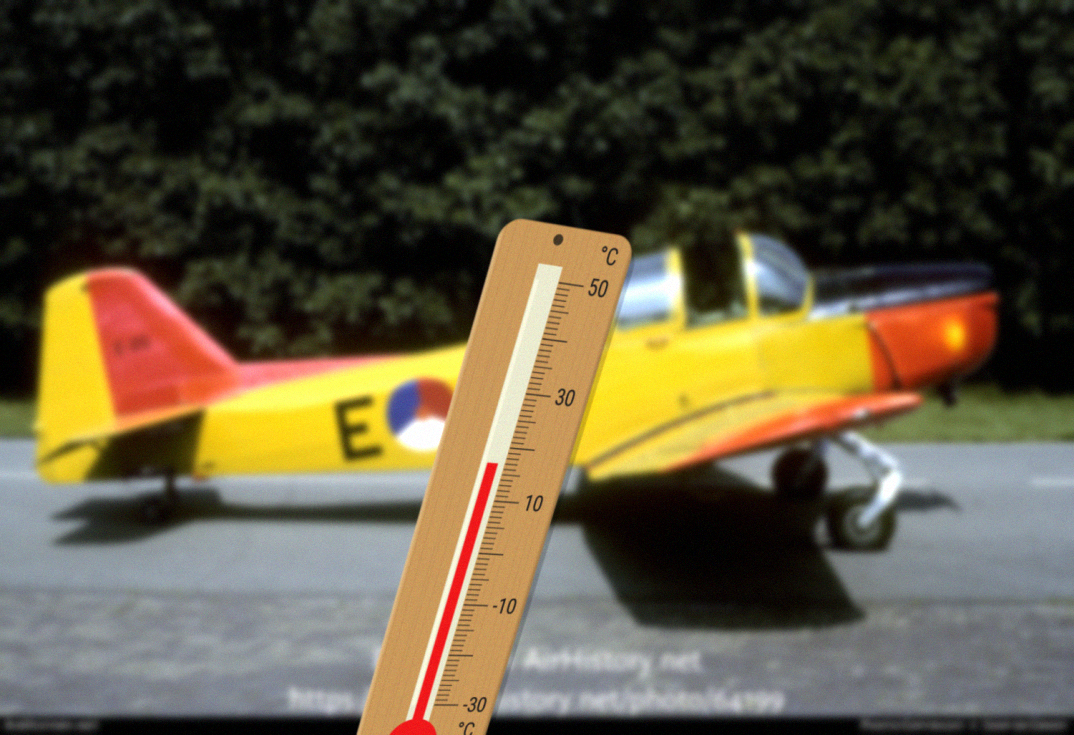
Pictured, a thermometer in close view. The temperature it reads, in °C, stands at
17 °C
